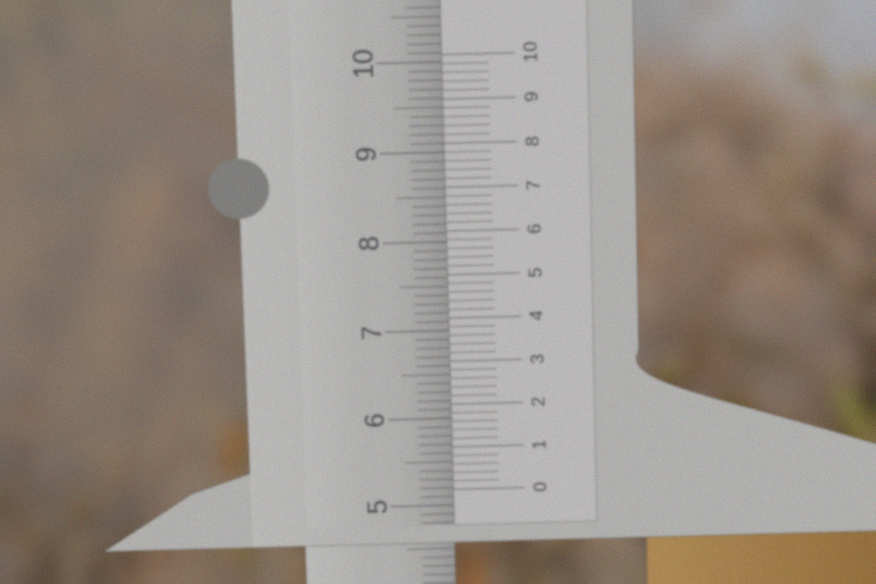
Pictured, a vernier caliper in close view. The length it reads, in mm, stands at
51.8 mm
